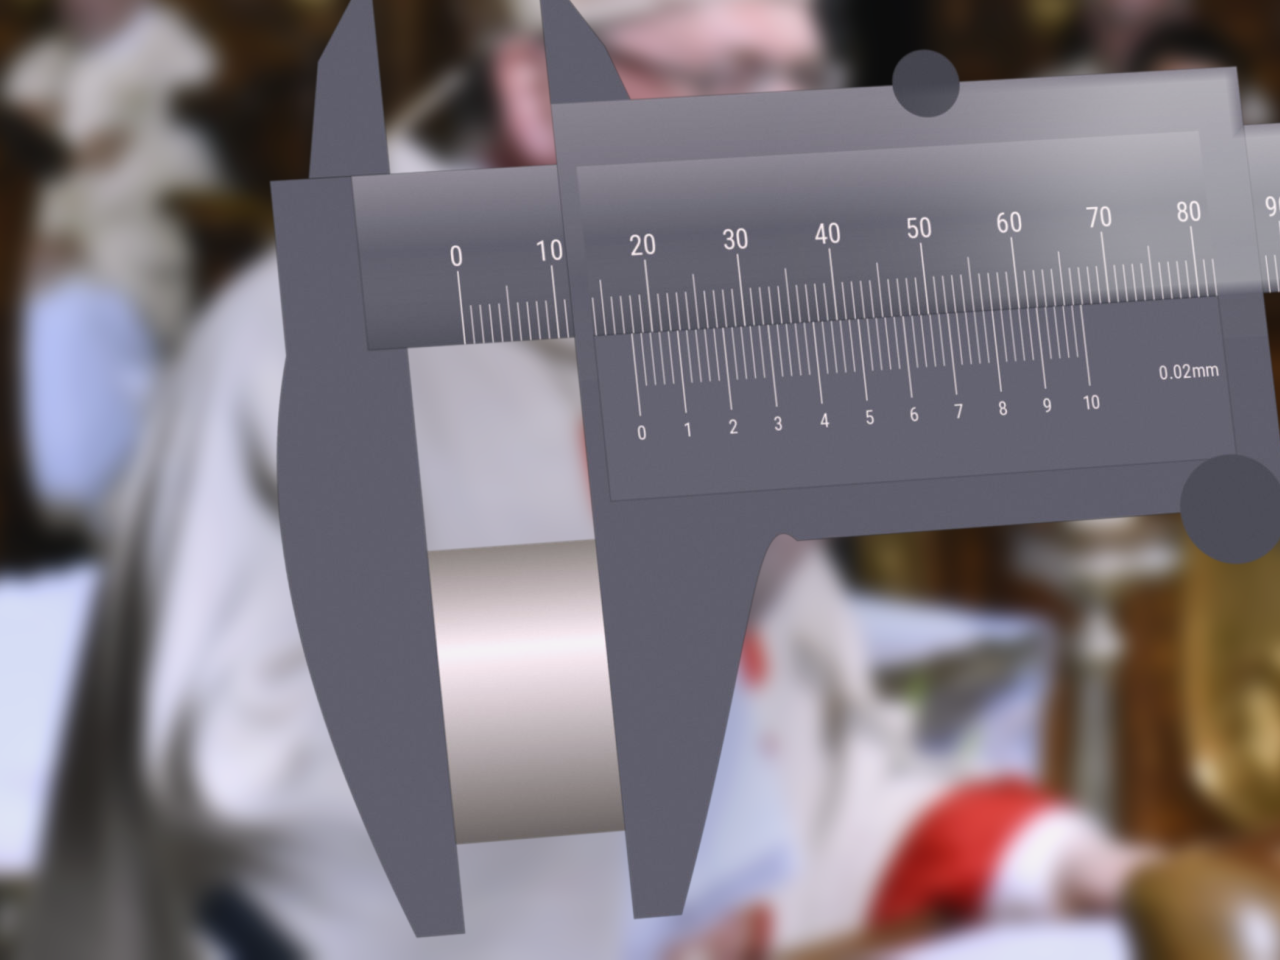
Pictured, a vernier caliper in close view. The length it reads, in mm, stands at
17.8 mm
